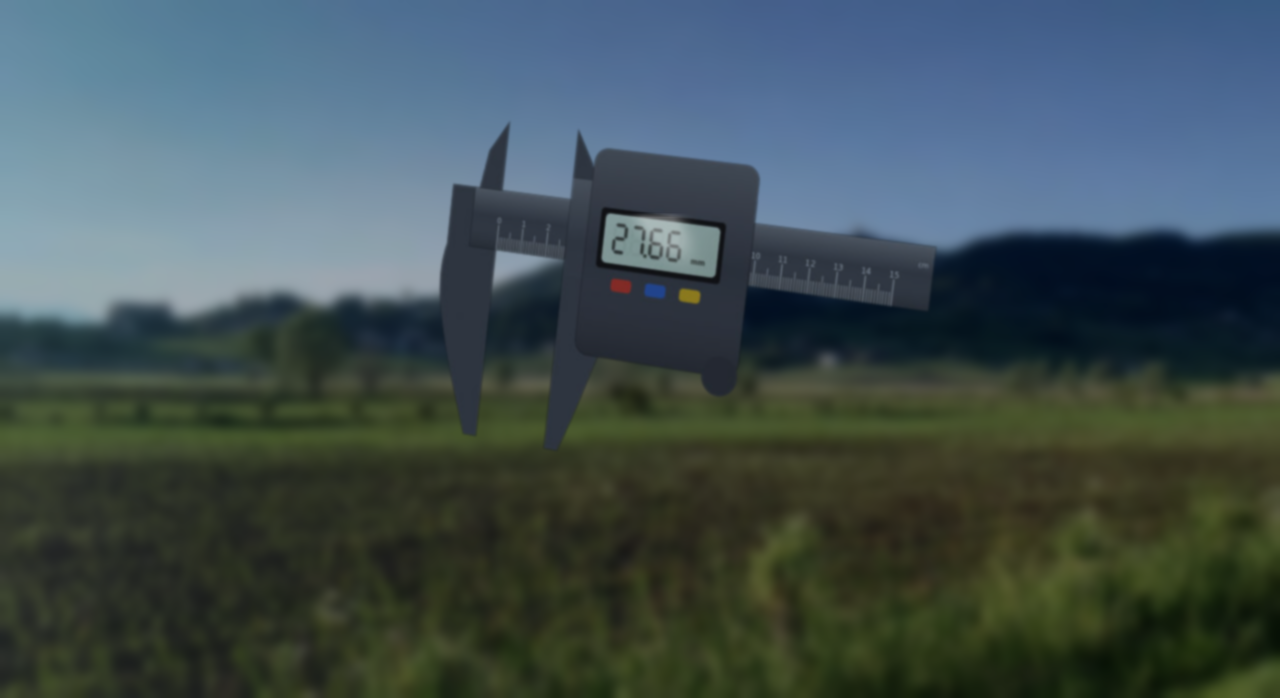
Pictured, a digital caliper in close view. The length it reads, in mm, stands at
27.66 mm
